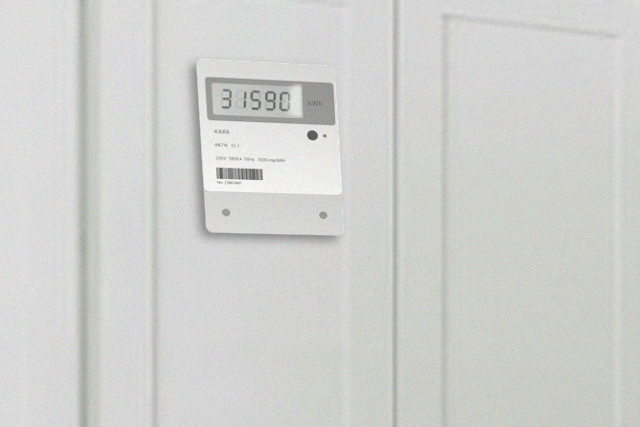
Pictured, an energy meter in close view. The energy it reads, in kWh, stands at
31590 kWh
